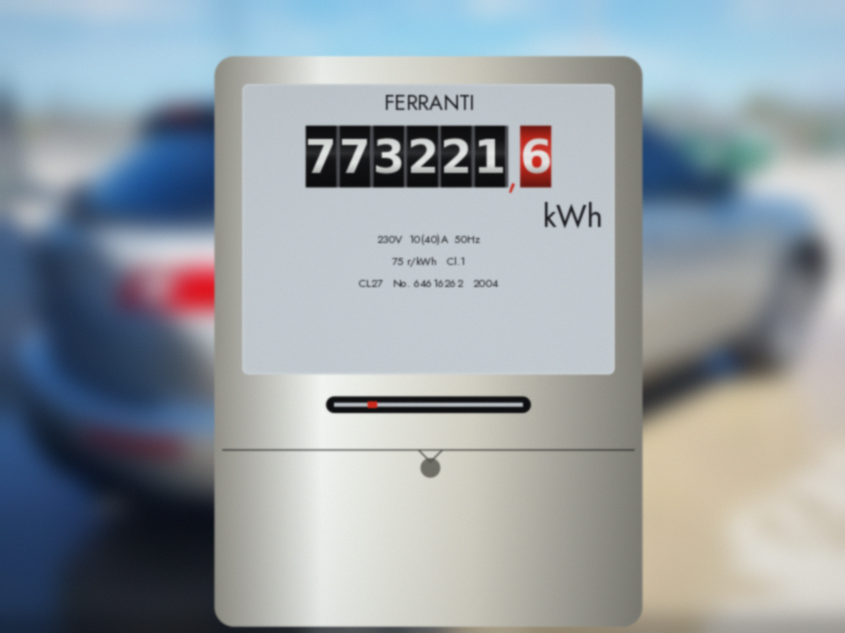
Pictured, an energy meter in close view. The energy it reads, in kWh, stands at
773221.6 kWh
